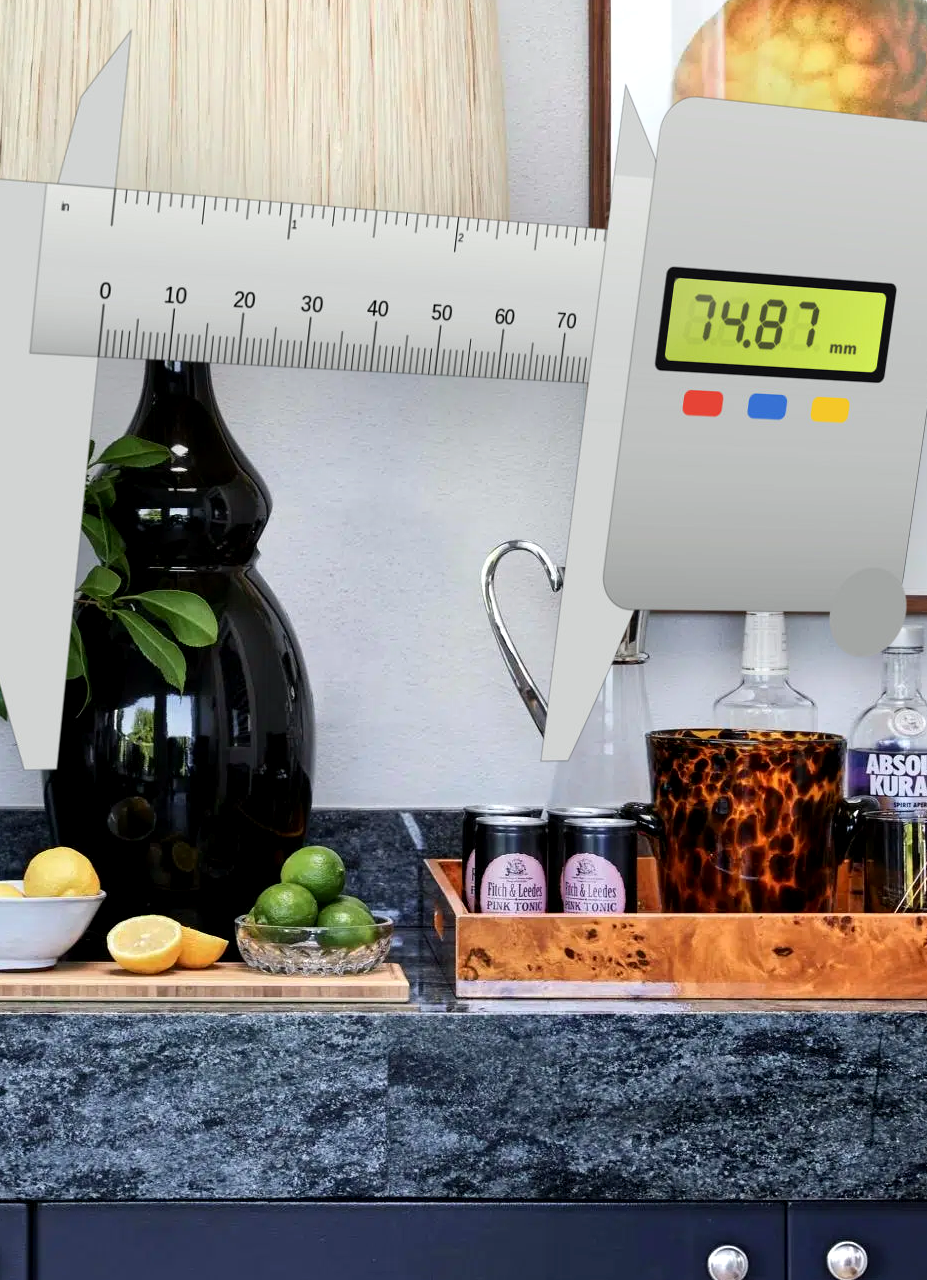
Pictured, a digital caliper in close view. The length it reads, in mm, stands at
74.87 mm
